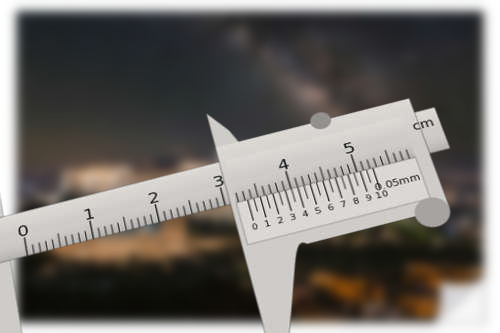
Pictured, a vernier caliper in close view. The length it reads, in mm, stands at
33.4 mm
